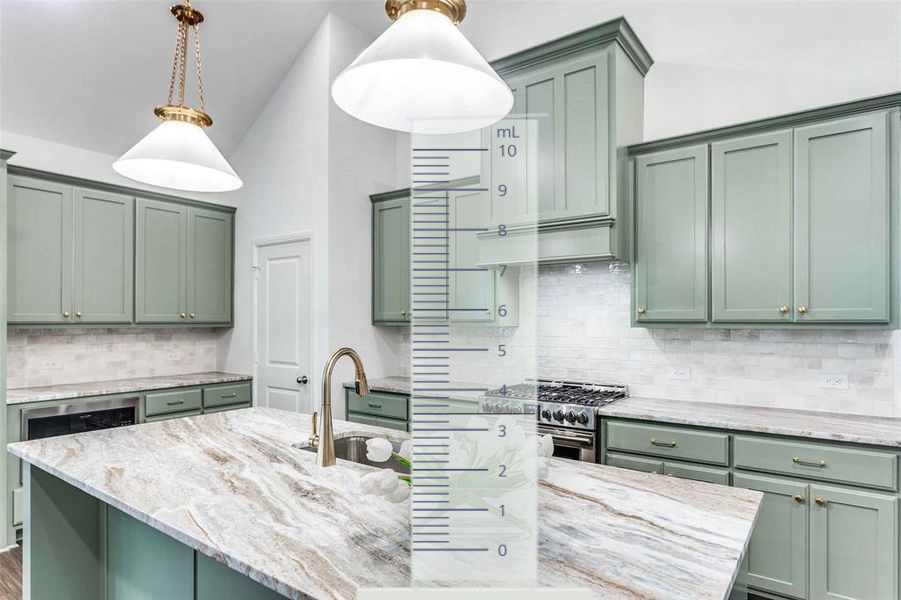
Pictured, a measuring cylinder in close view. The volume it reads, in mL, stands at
3.4 mL
